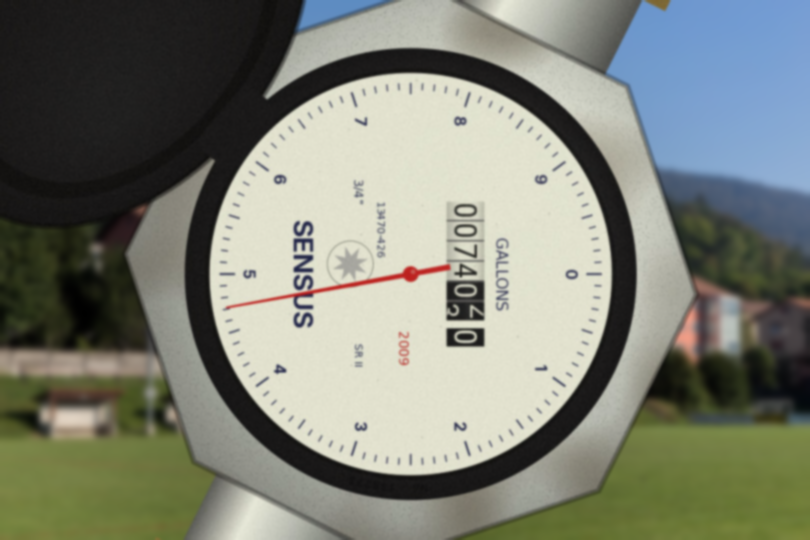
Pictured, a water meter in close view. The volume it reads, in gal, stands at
74024.7 gal
